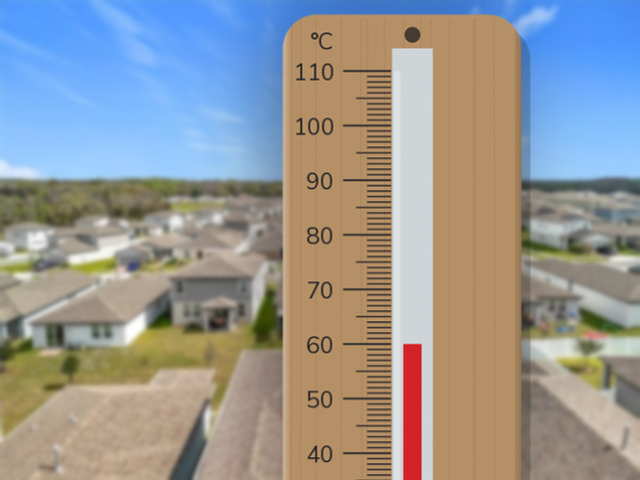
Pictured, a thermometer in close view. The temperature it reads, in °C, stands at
60 °C
